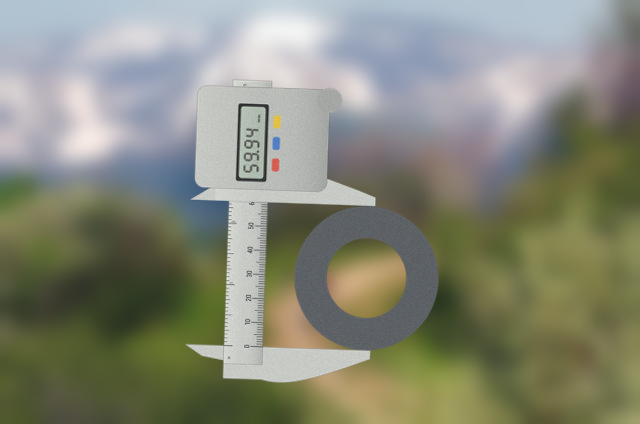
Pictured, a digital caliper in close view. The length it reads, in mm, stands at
59.94 mm
